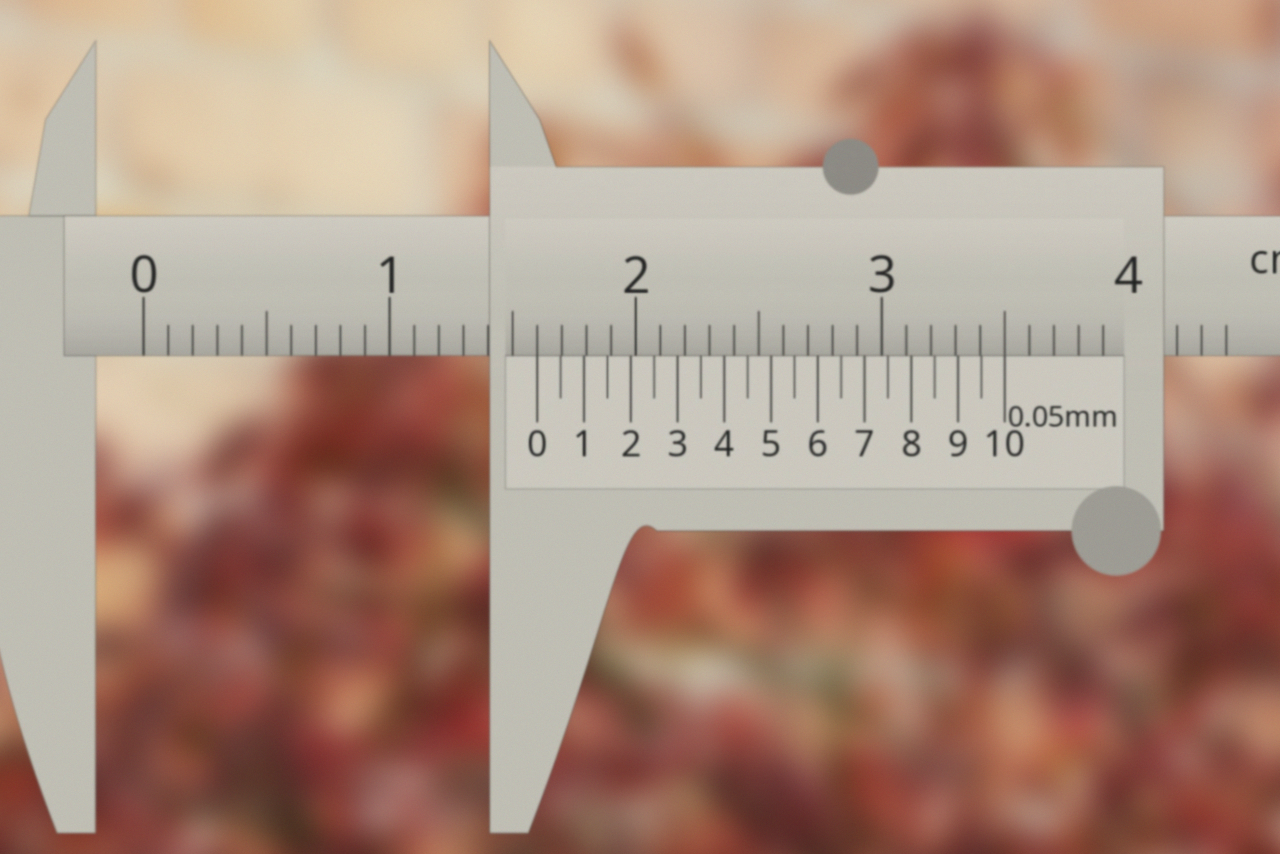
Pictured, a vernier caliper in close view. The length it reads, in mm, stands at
16.0 mm
